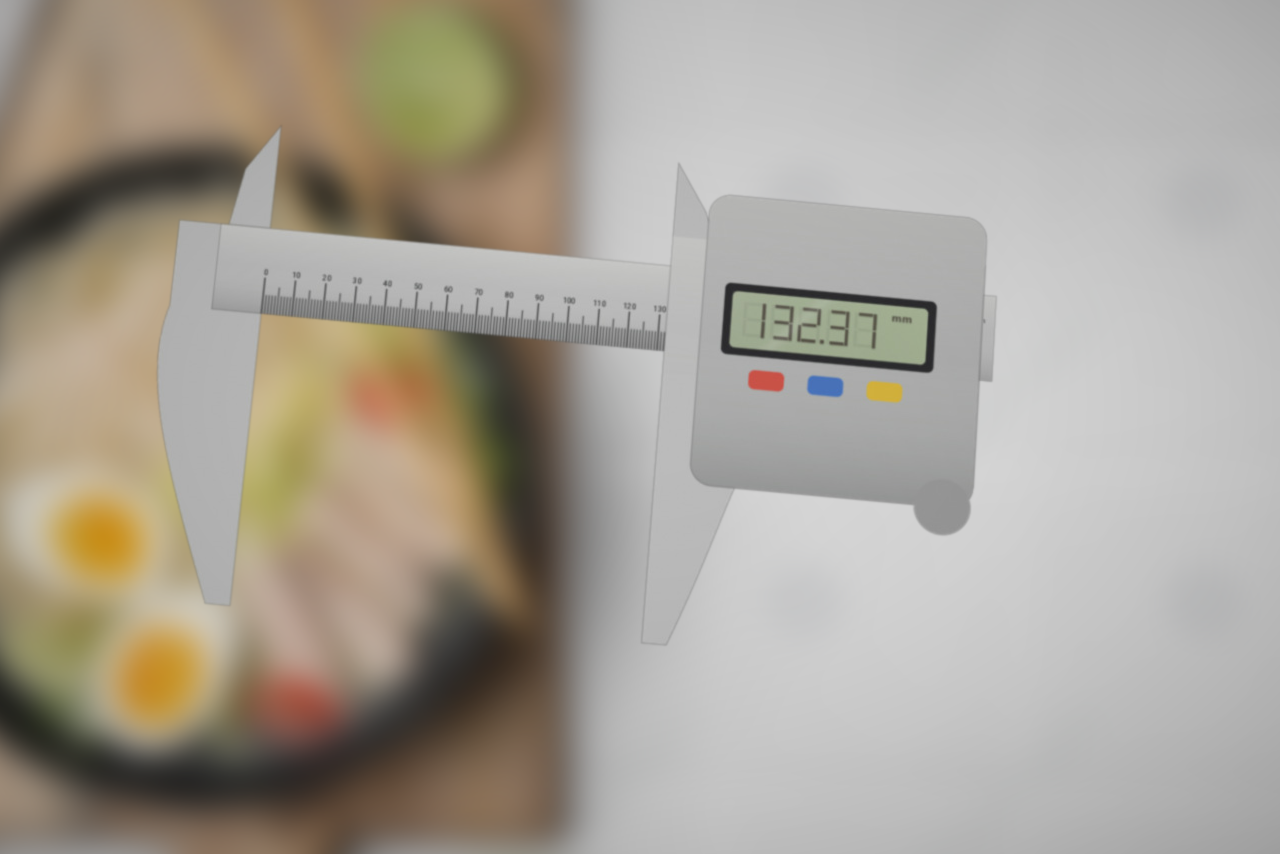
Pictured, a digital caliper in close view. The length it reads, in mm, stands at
132.37 mm
